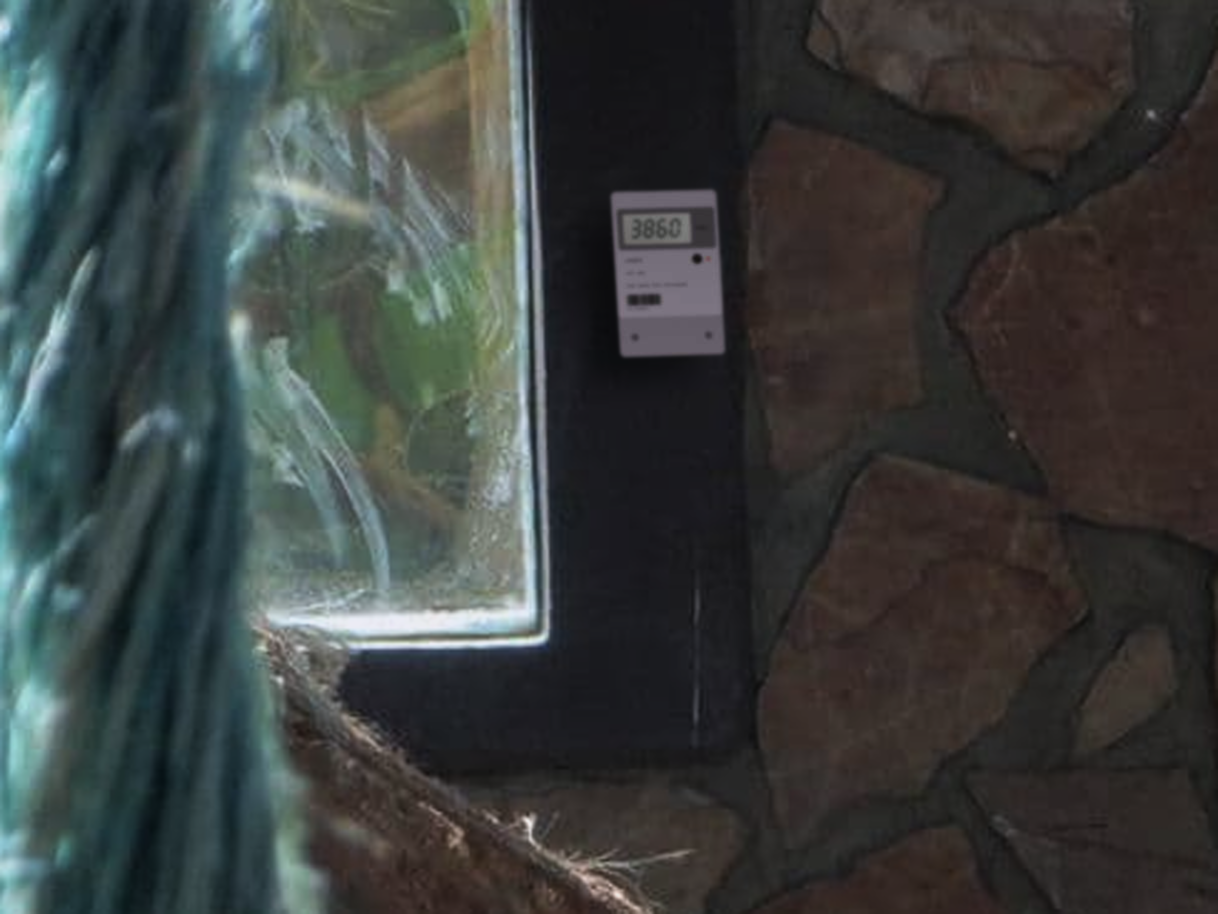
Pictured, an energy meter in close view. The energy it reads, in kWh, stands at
3860 kWh
